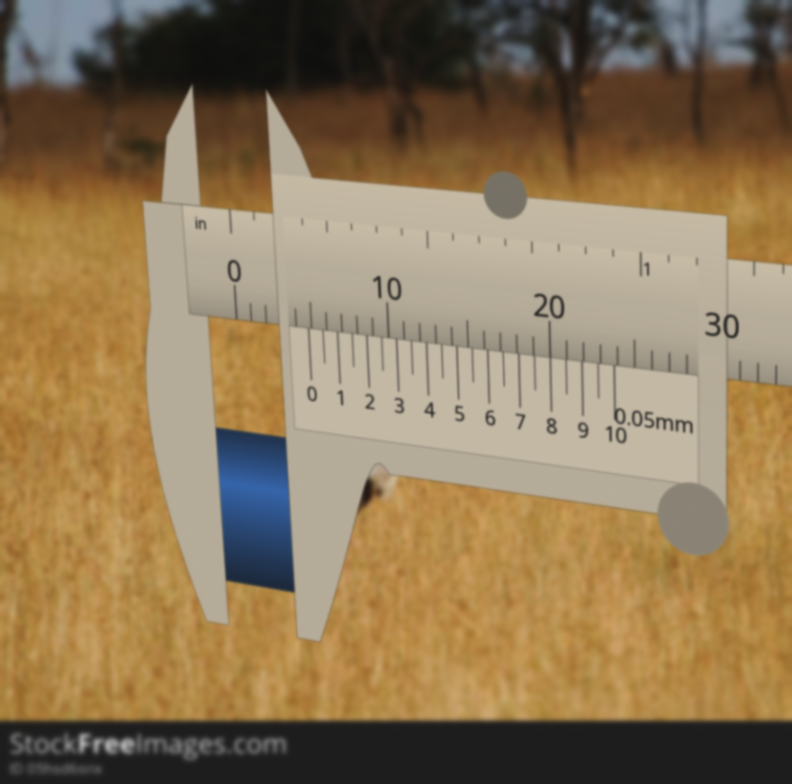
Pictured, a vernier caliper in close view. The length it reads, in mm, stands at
4.8 mm
